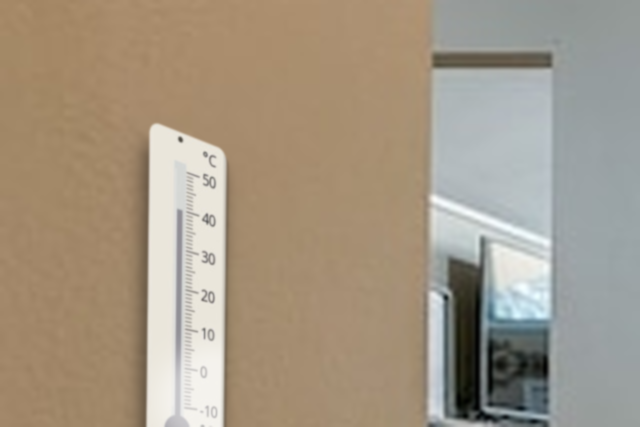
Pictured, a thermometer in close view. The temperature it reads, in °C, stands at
40 °C
